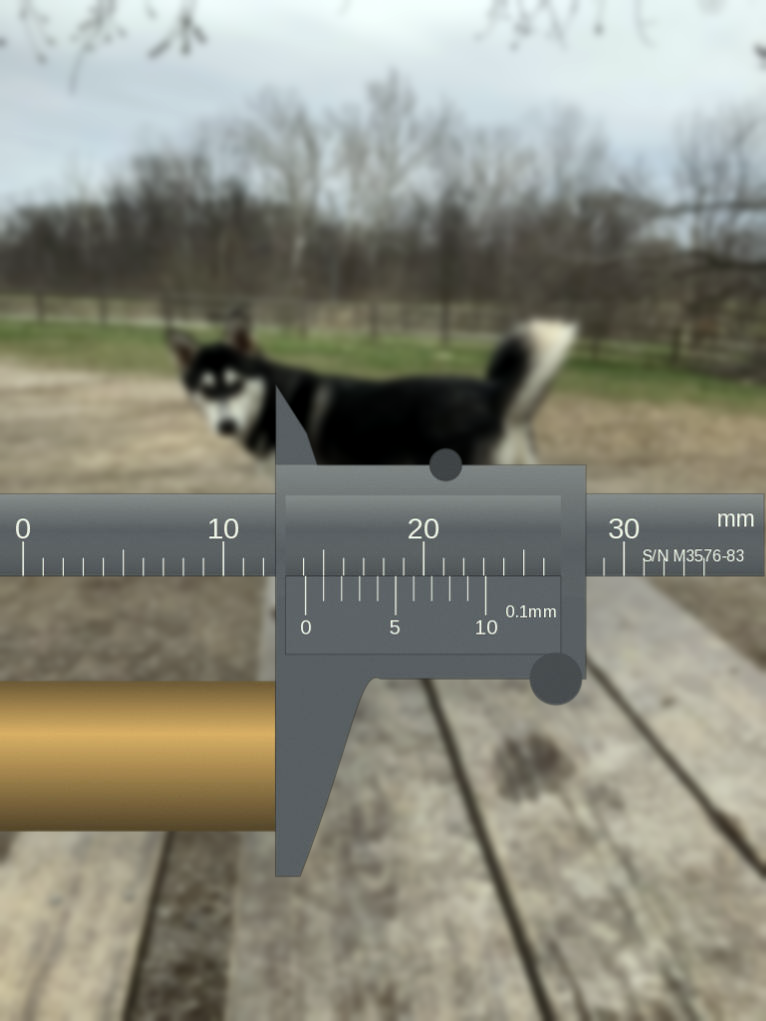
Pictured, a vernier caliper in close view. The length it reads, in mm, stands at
14.1 mm
